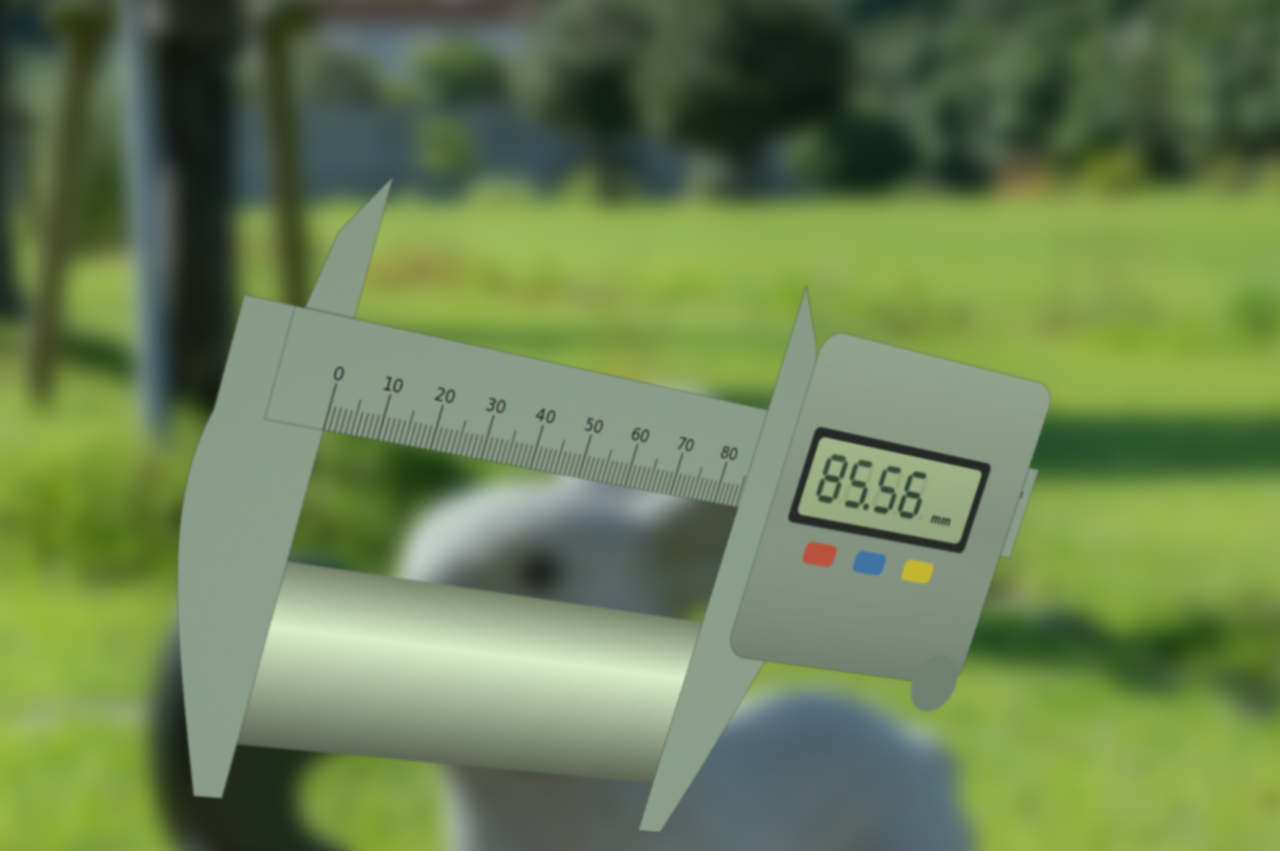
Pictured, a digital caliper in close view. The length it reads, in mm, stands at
85.56 mm
